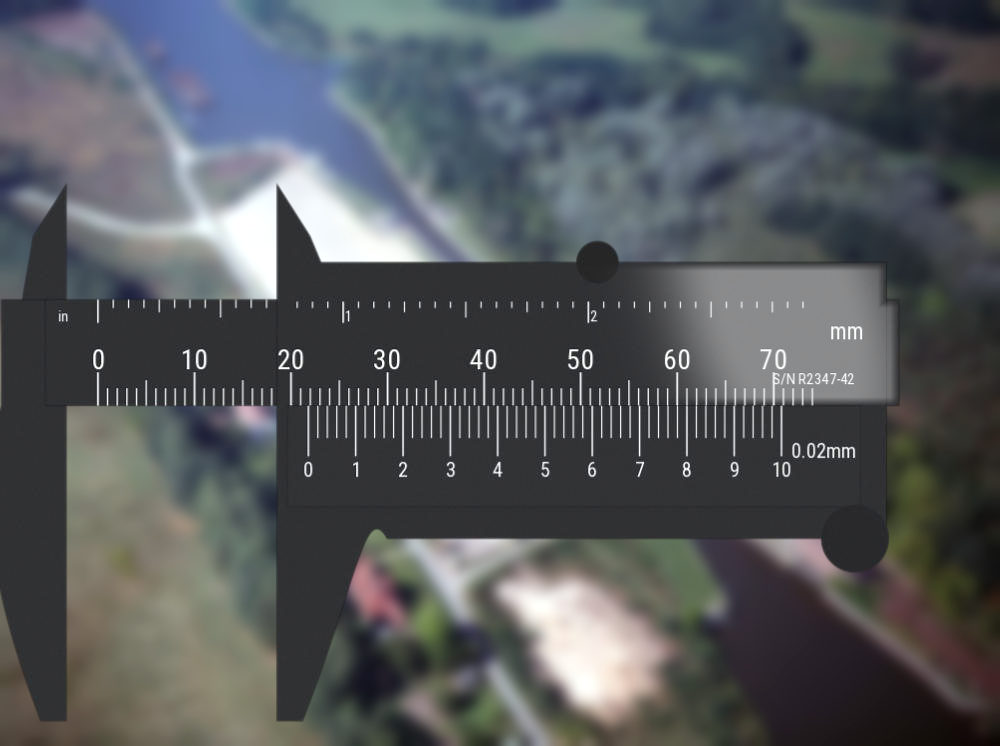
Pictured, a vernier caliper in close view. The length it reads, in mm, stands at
21.8 mm
